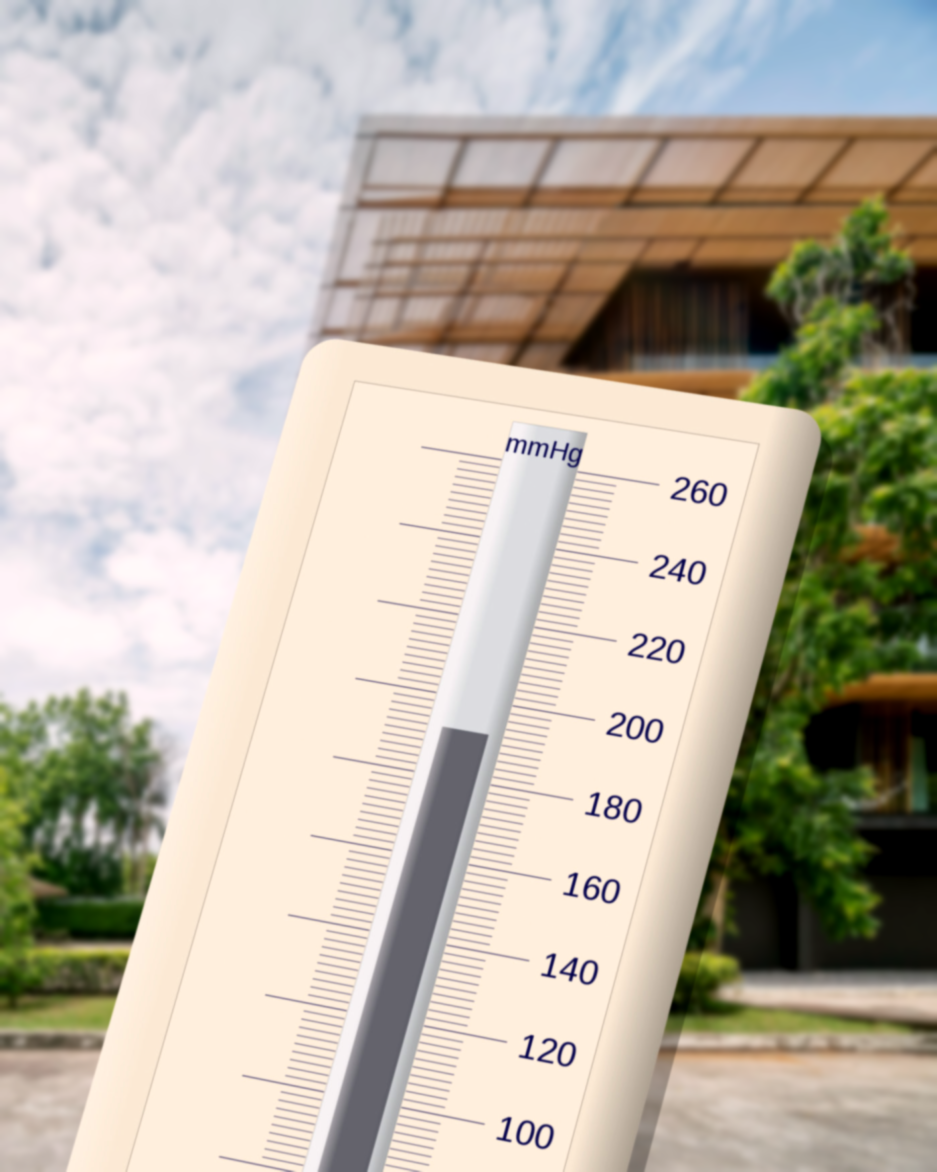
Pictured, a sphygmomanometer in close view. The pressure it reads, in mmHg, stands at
192 mmHg
